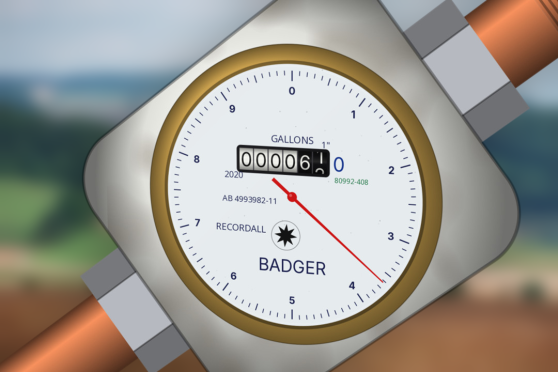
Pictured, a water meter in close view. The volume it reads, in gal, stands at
613.6 gal
